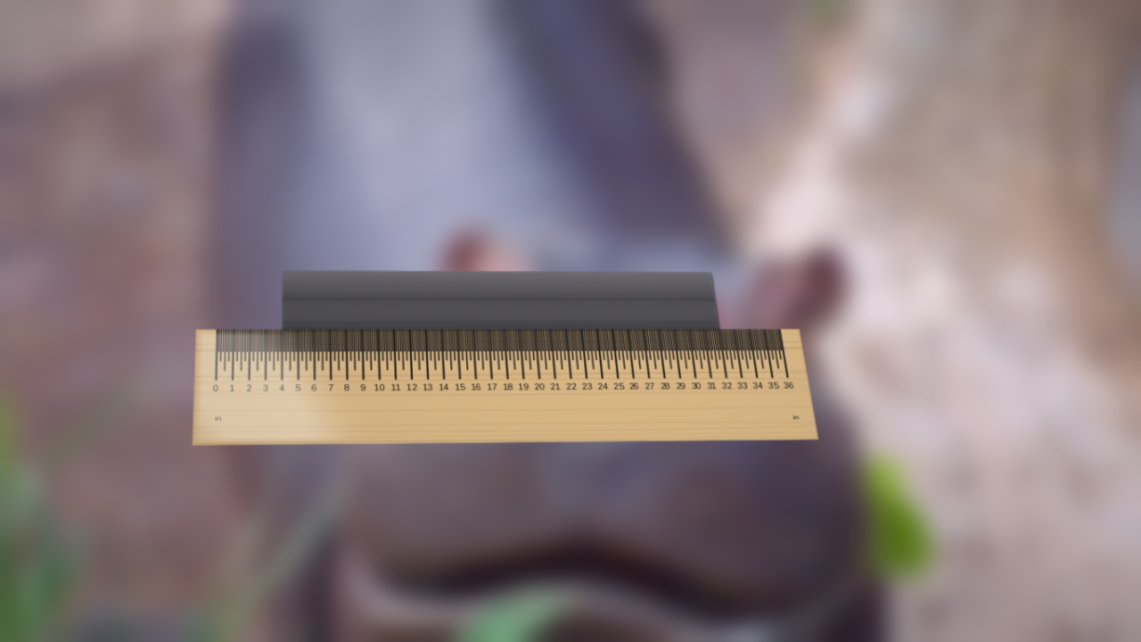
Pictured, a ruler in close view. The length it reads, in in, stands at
28 in
